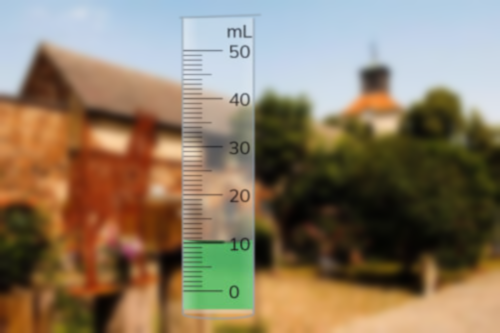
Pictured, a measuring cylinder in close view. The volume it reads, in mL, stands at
10 mL
